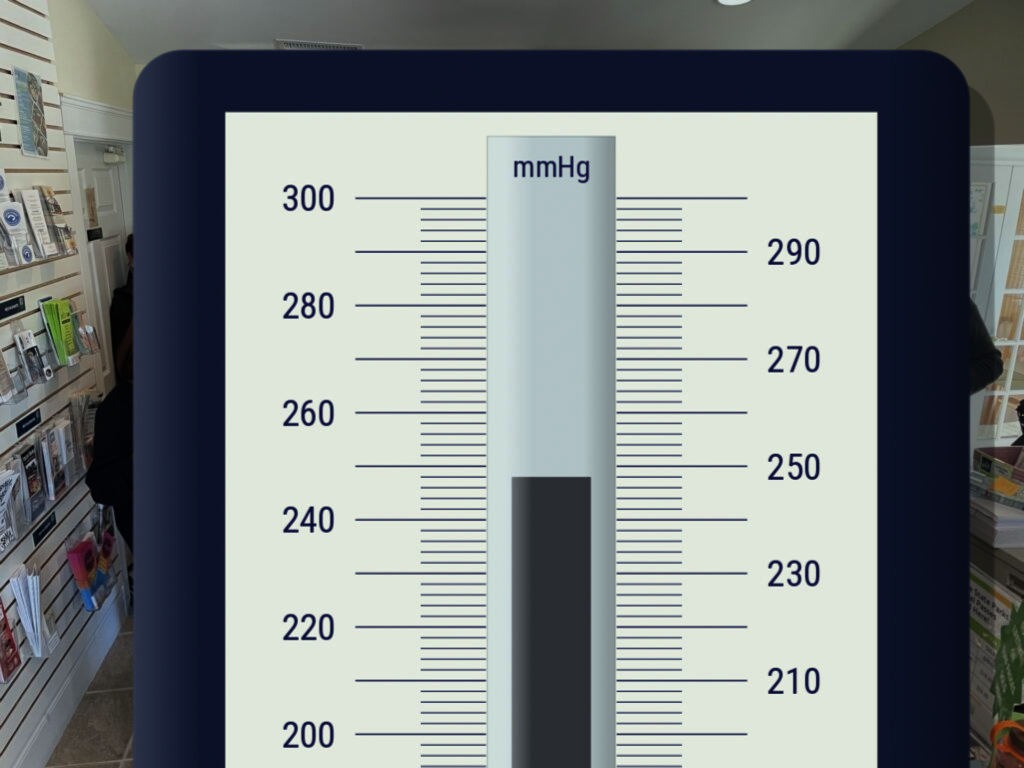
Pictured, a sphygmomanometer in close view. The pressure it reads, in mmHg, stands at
248 mmHg
